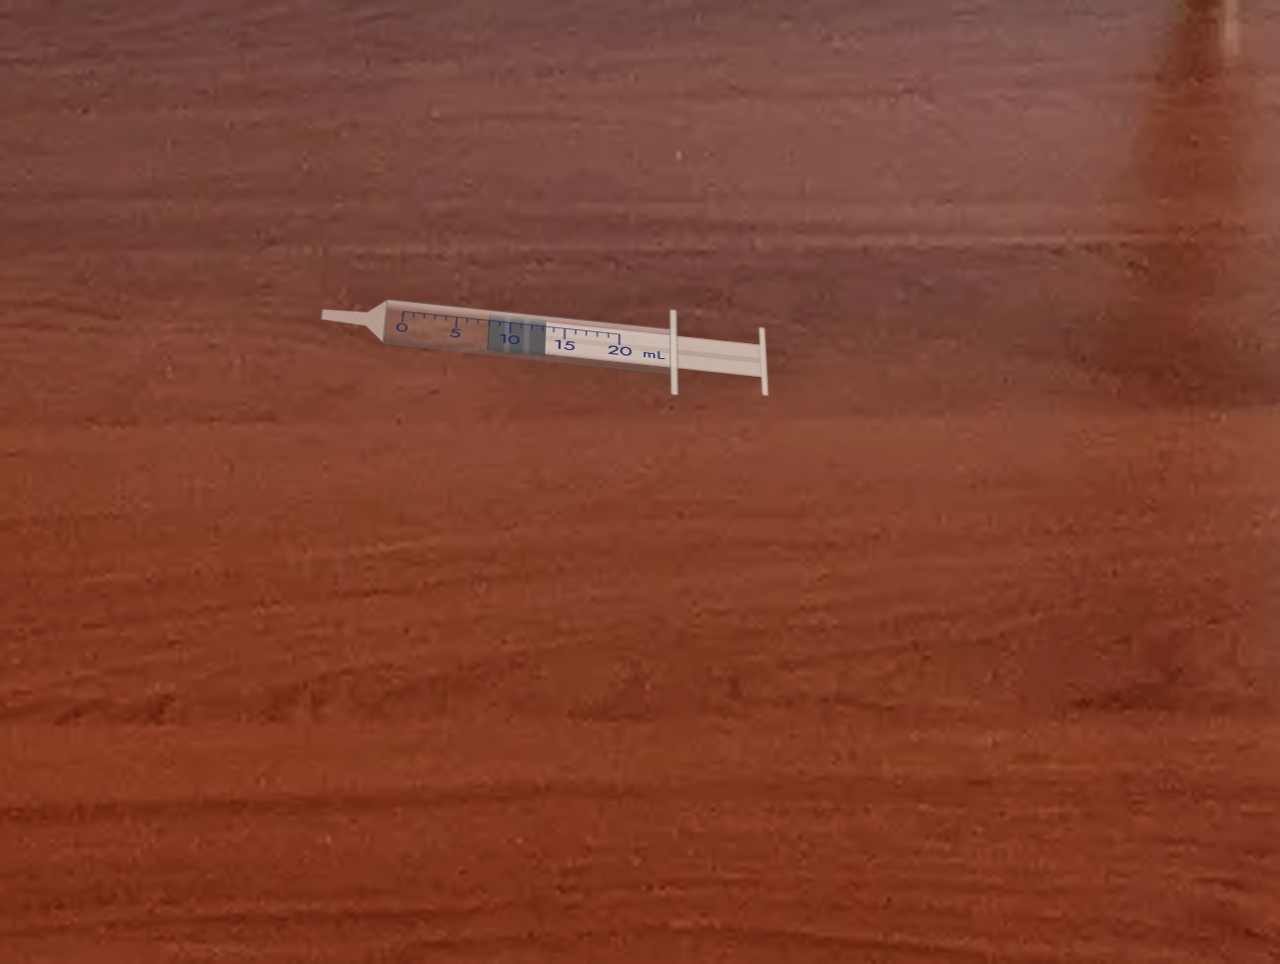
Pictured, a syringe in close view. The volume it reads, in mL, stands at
8 mL
